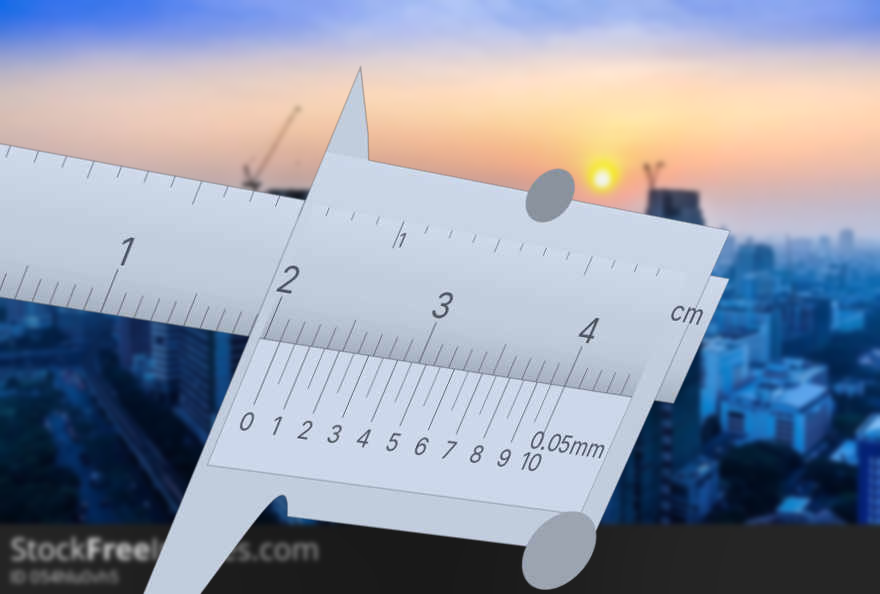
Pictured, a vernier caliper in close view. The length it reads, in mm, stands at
21.0 mm
